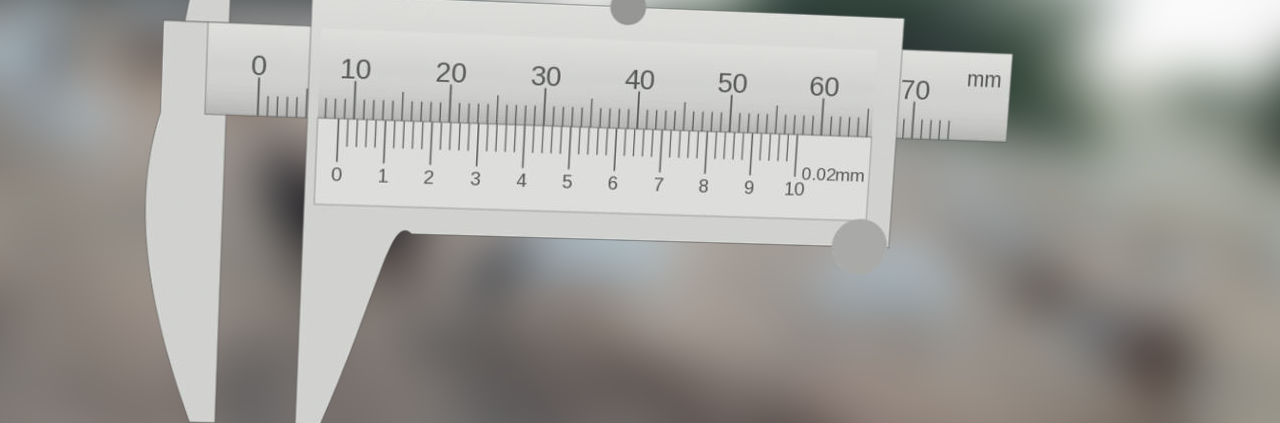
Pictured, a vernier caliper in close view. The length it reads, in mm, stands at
8.4 mm
